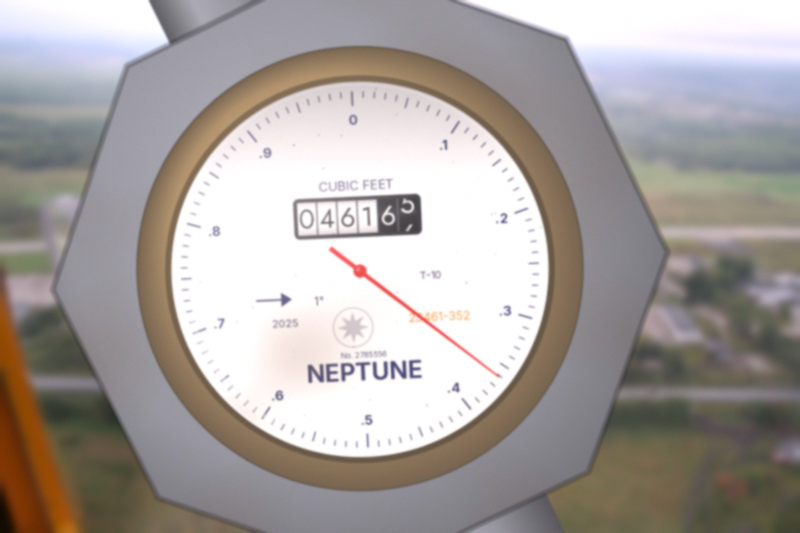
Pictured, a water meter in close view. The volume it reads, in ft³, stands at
46165.36 ft³
